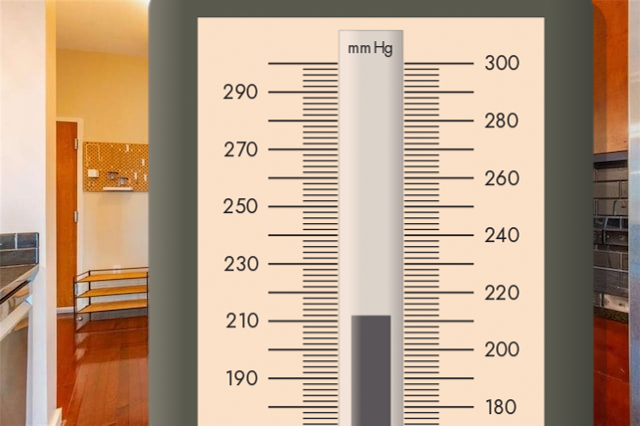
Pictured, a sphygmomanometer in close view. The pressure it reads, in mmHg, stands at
212 mmHg
